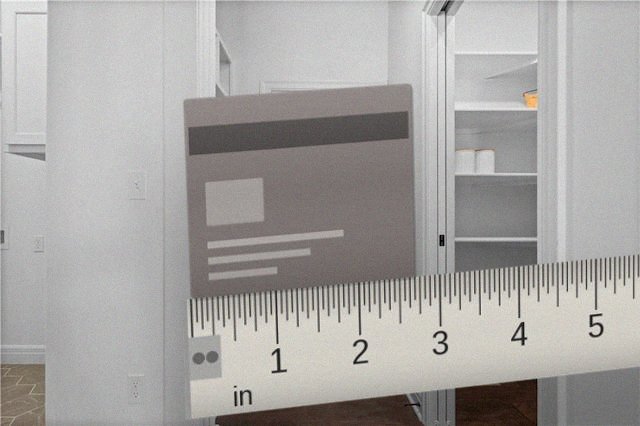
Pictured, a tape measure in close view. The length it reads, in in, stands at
2.6875 in
